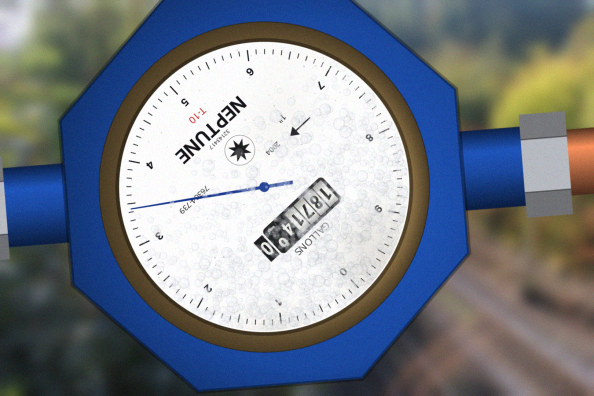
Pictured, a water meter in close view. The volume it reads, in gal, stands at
1871463.4 gal
